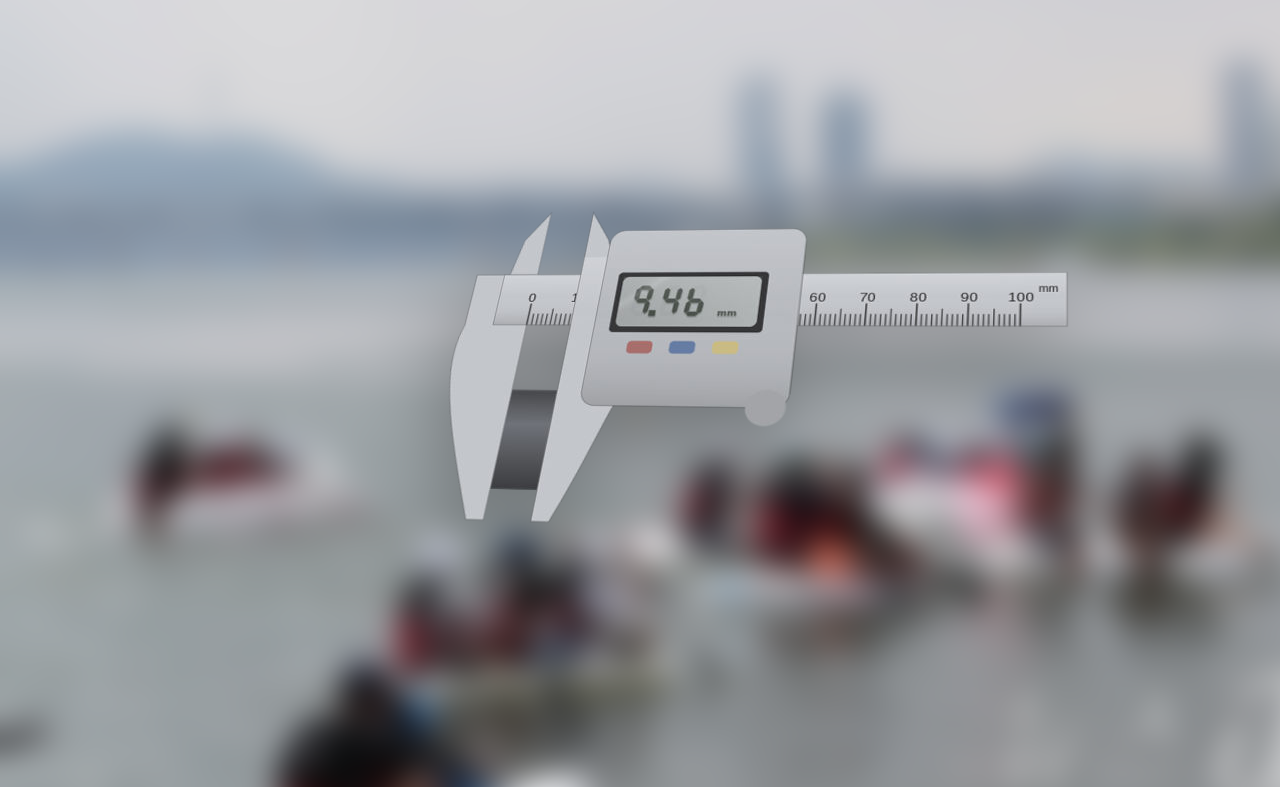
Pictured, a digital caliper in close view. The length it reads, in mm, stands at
9.46 mm
